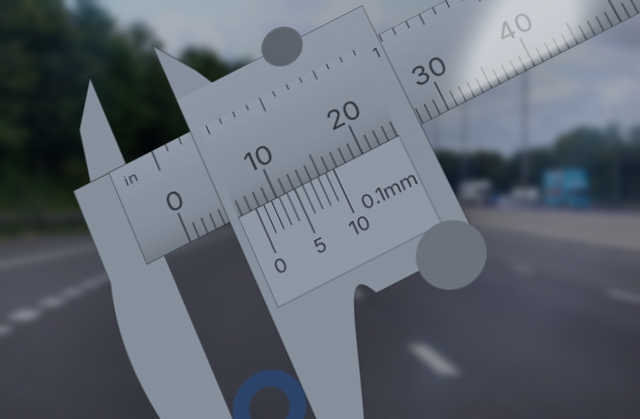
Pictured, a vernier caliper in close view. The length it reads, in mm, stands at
7.6 mm
